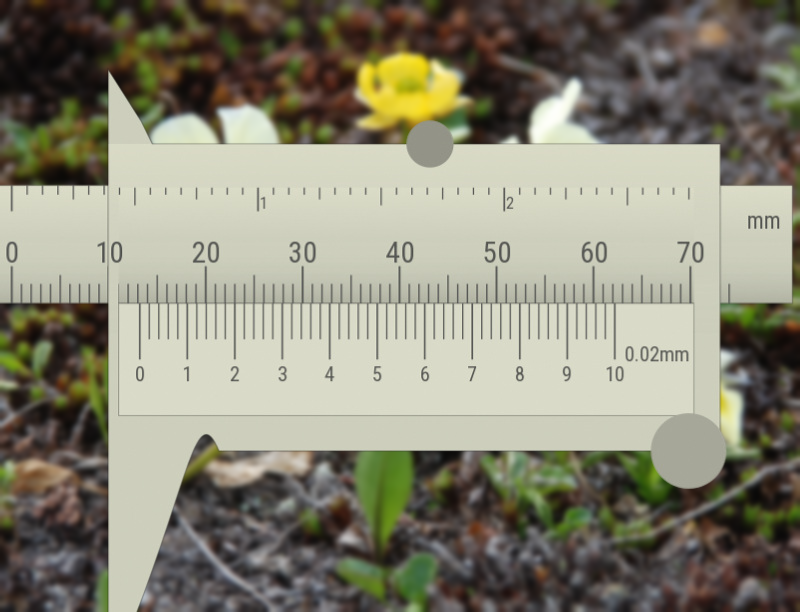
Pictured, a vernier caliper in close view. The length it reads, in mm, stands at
13.2 mm
